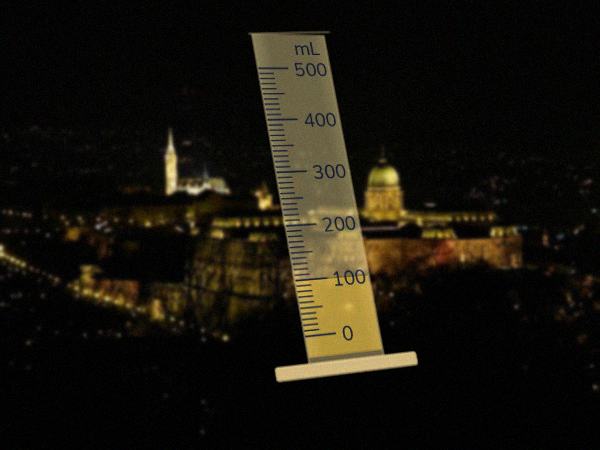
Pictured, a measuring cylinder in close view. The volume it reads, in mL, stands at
100 mL
